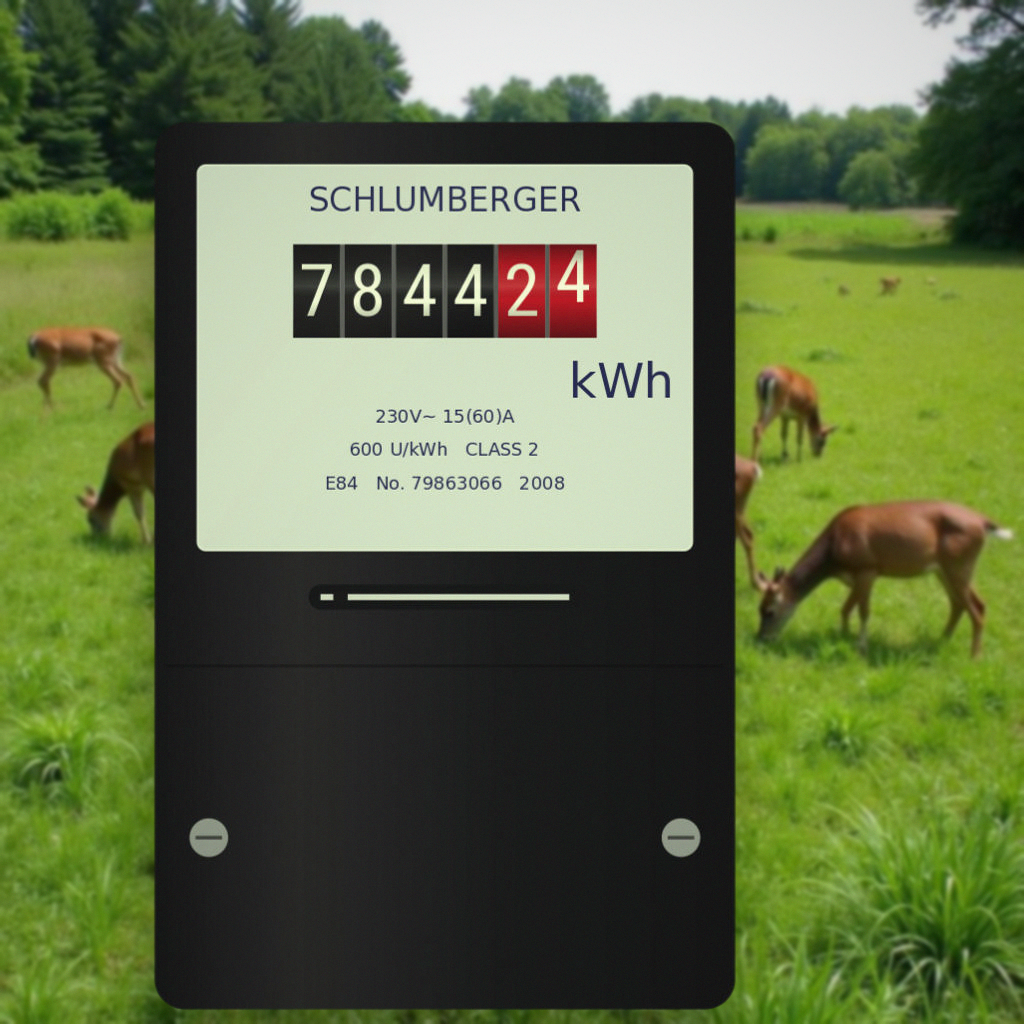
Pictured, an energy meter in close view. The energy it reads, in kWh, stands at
7844.24 kWh
